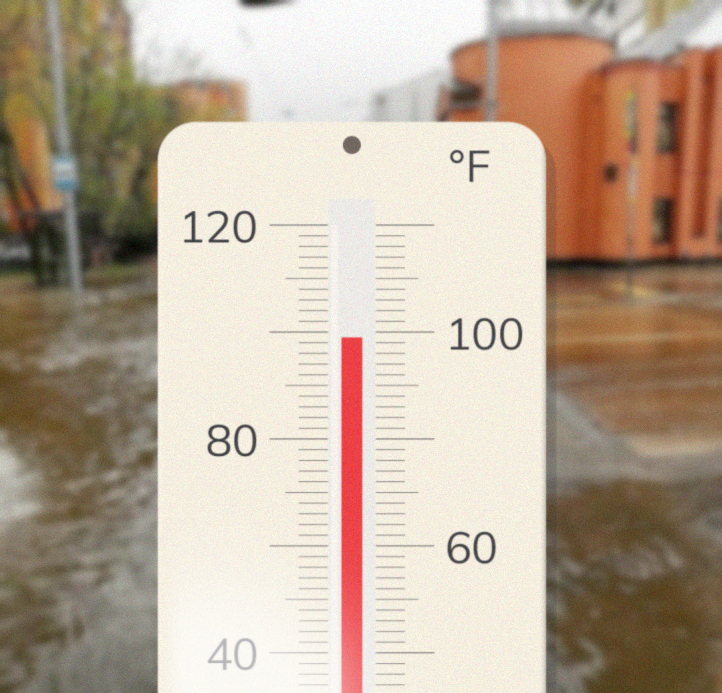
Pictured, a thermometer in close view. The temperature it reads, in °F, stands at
99 °F
